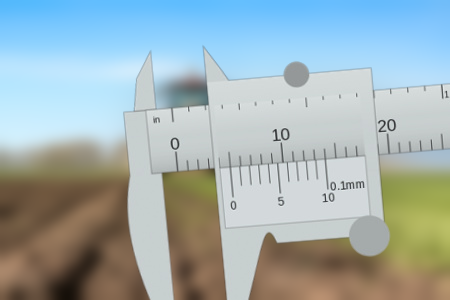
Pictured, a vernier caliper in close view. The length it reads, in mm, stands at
5.0 mm
